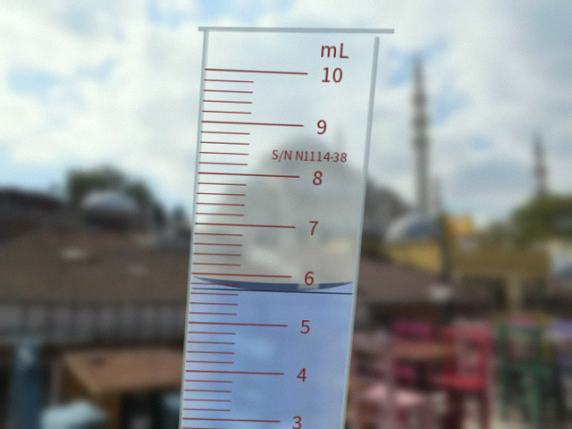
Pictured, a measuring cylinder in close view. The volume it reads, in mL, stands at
5.7 mL
